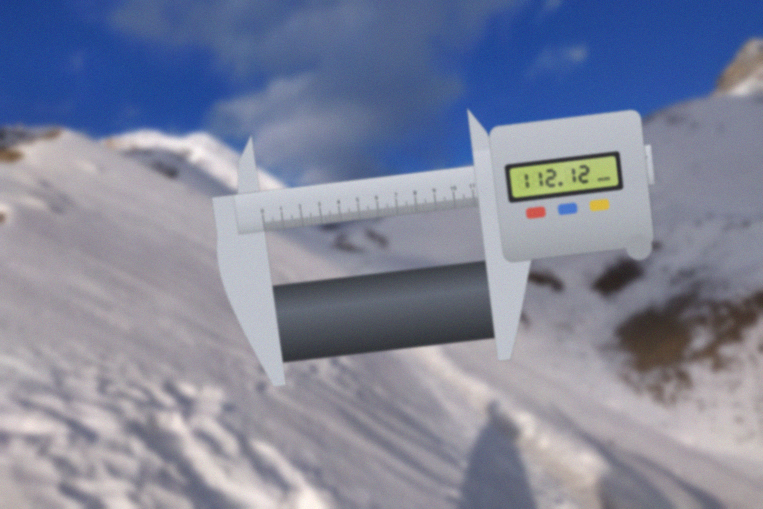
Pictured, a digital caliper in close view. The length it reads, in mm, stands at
112.12 mm
